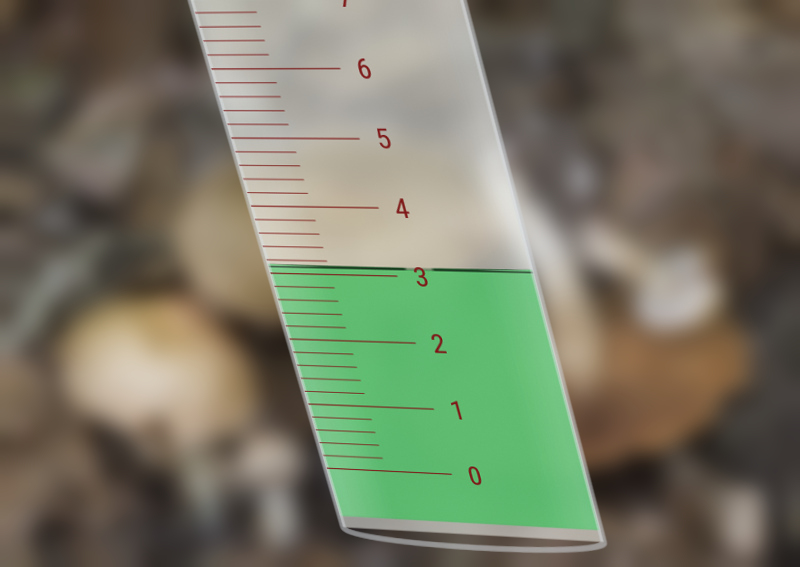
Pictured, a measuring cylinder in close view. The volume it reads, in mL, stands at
3.1 mL
